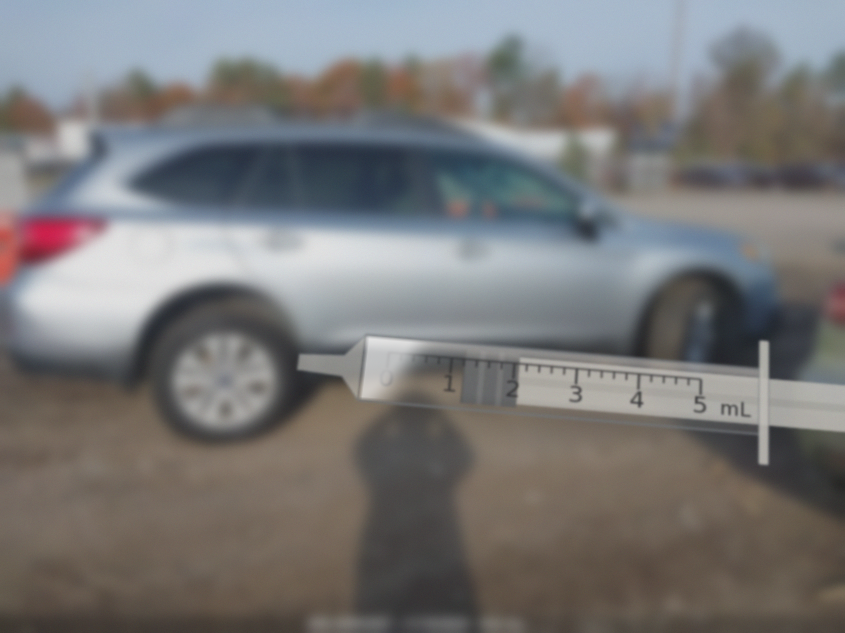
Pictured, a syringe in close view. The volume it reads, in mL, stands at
1.2 mL
